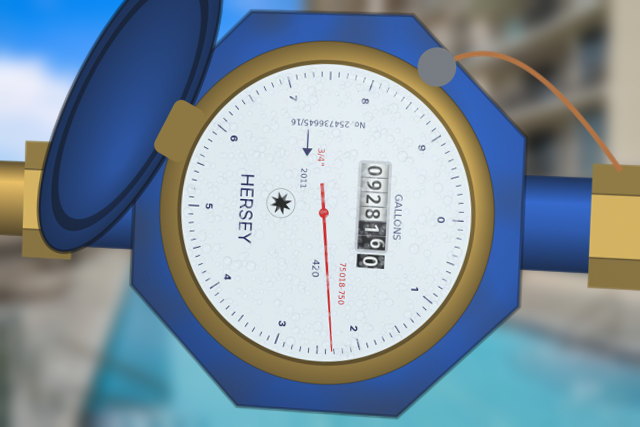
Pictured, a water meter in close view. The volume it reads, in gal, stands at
928162.3 gal
